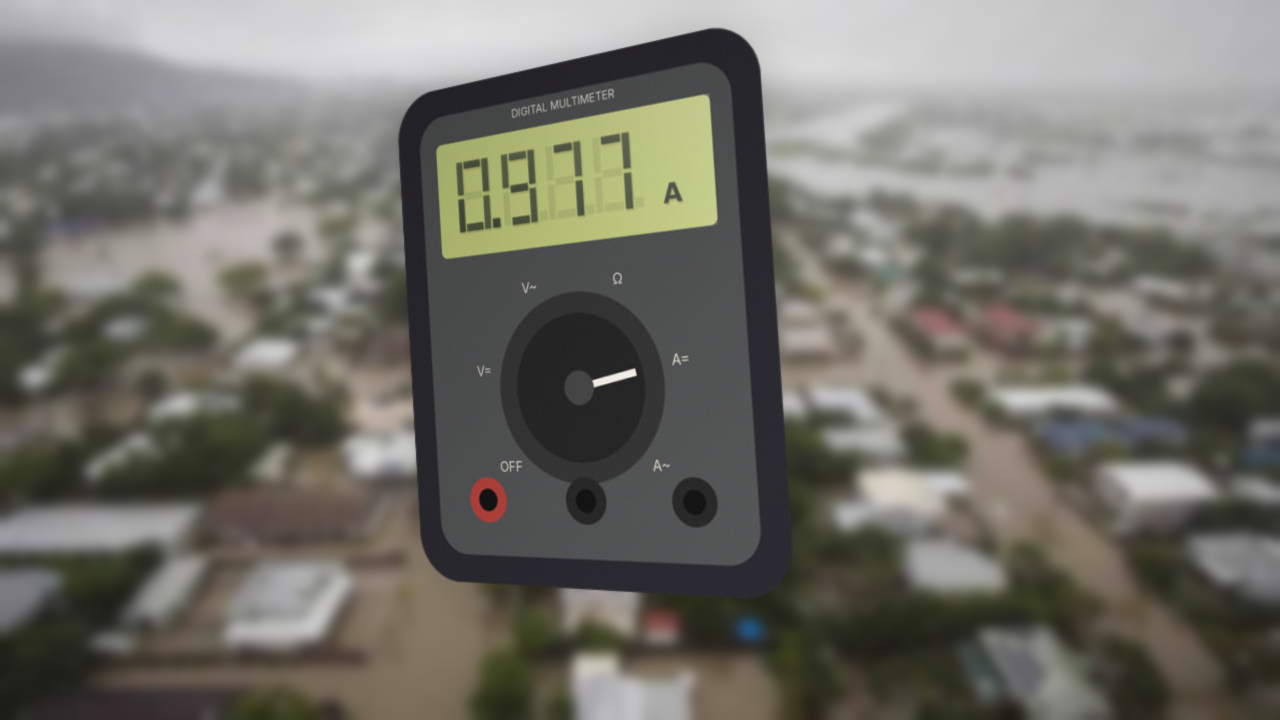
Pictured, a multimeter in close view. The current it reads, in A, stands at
0.977 A
